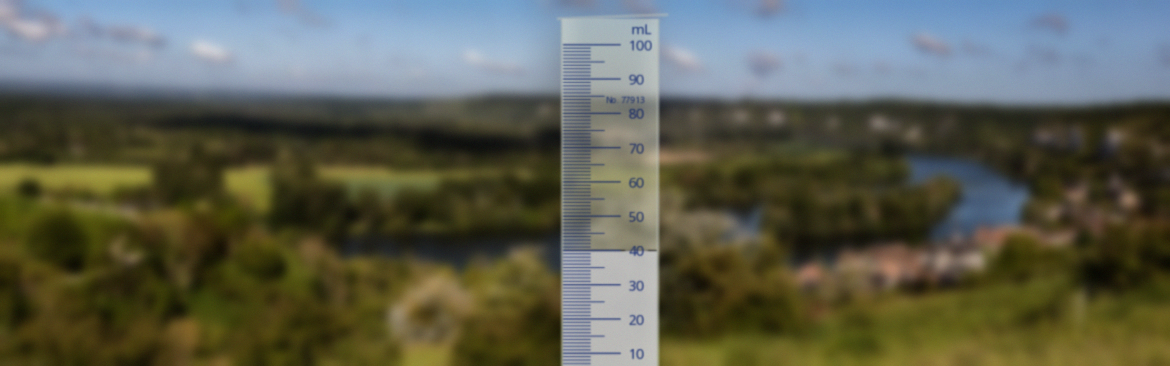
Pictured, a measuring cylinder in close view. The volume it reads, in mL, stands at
40 mL
